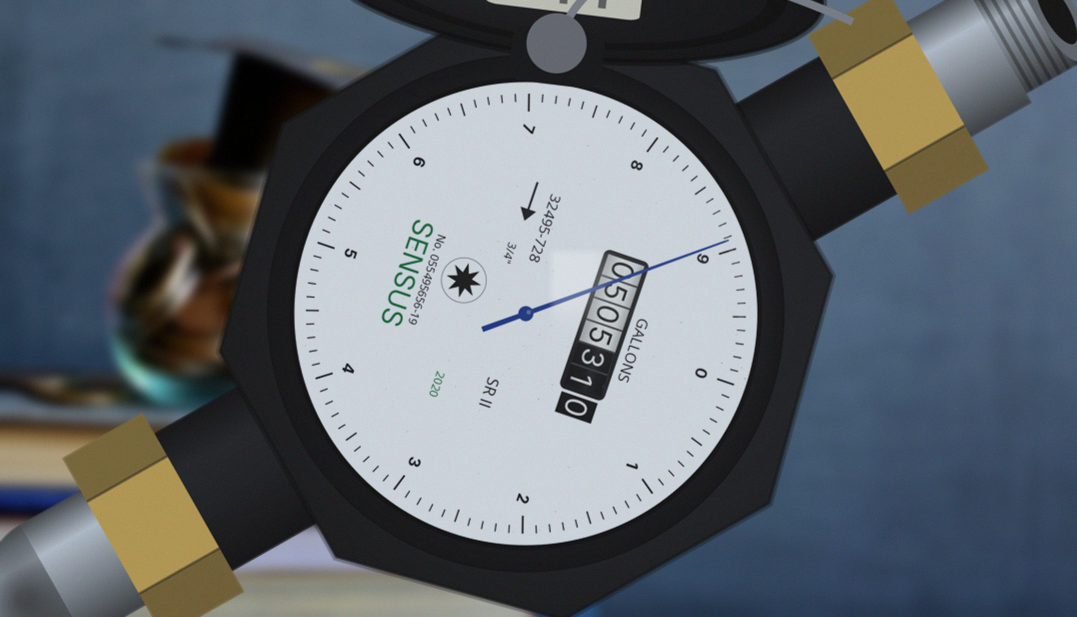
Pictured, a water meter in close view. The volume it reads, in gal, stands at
505308.9 gal
